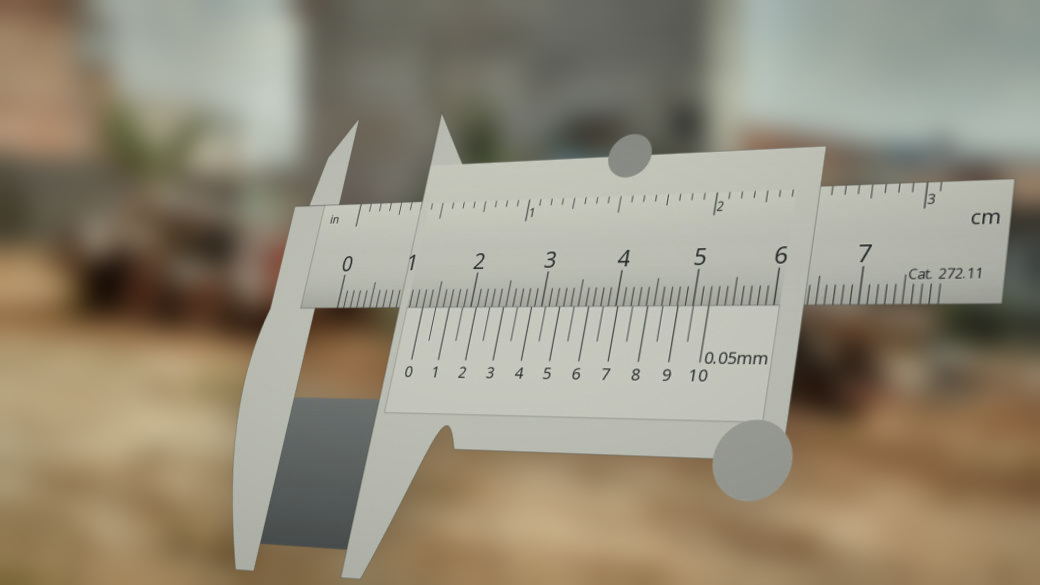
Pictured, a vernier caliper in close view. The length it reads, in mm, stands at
13.0 mm
